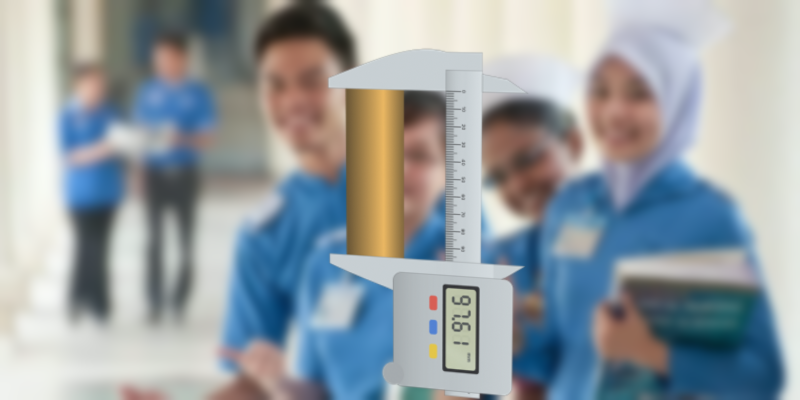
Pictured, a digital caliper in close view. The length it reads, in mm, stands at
97.61 mm
